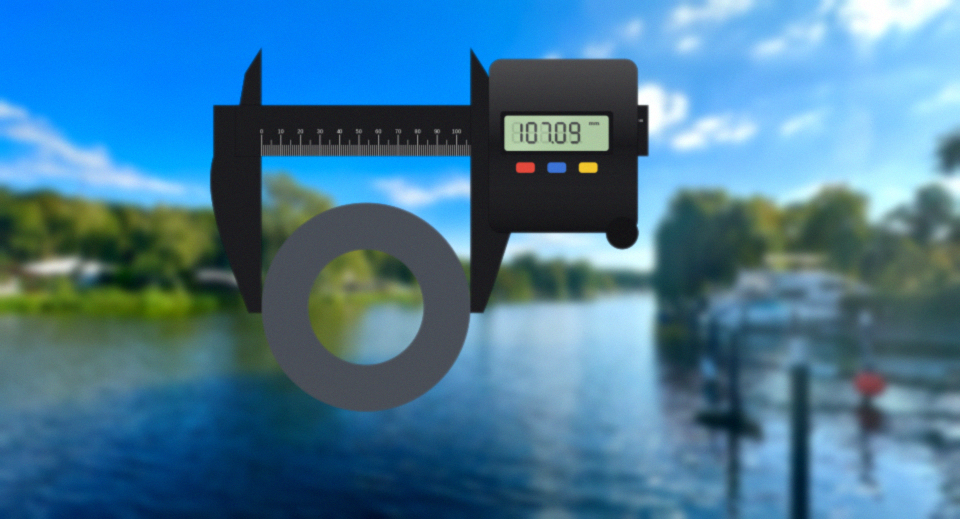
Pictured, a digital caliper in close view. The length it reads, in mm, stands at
107.09 mm
